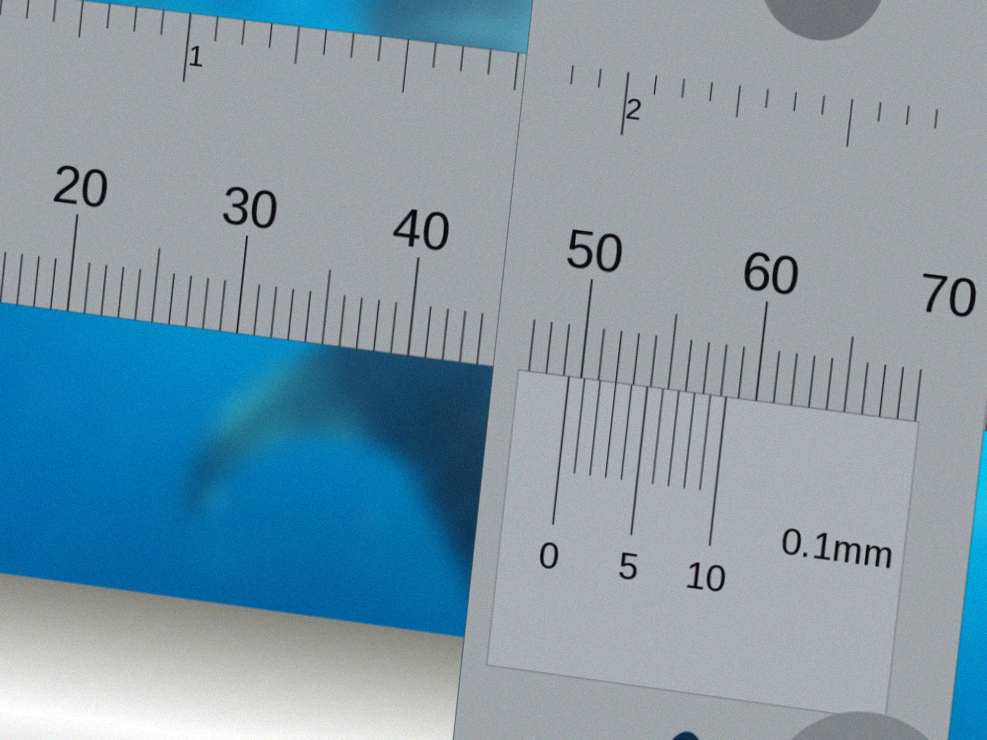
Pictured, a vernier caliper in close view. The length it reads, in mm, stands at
49.3 mm
